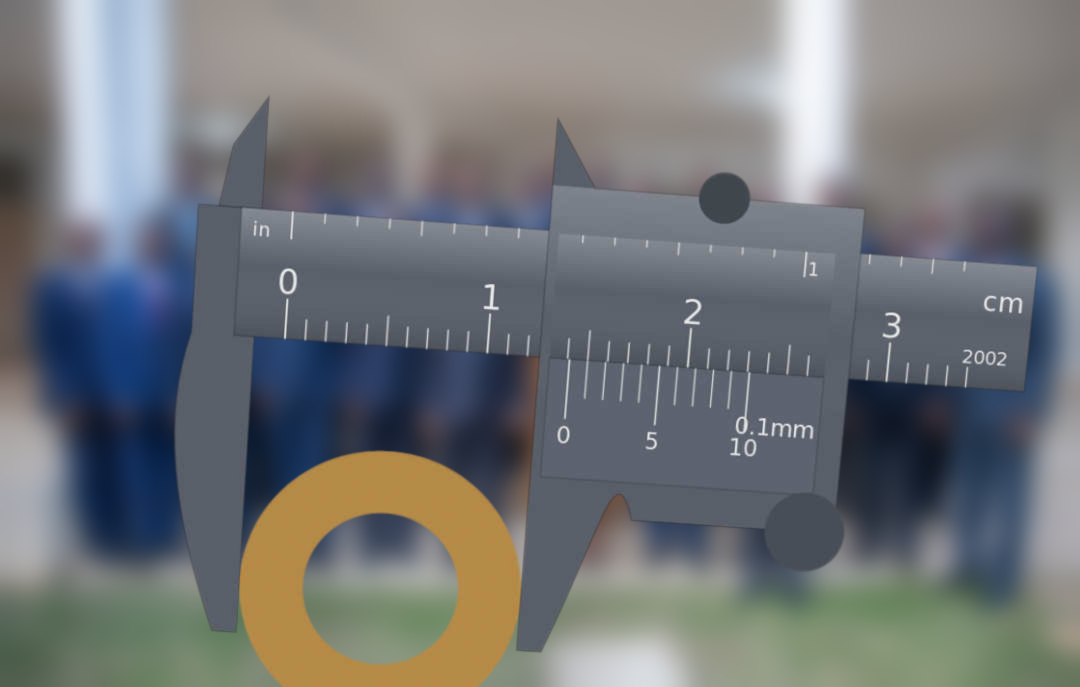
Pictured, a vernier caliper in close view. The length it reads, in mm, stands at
14.1 mm
